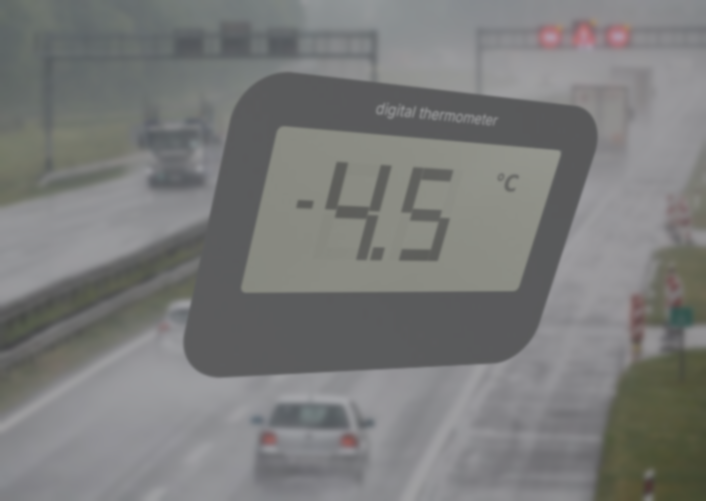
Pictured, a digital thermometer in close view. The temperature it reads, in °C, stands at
-4.5 °C
